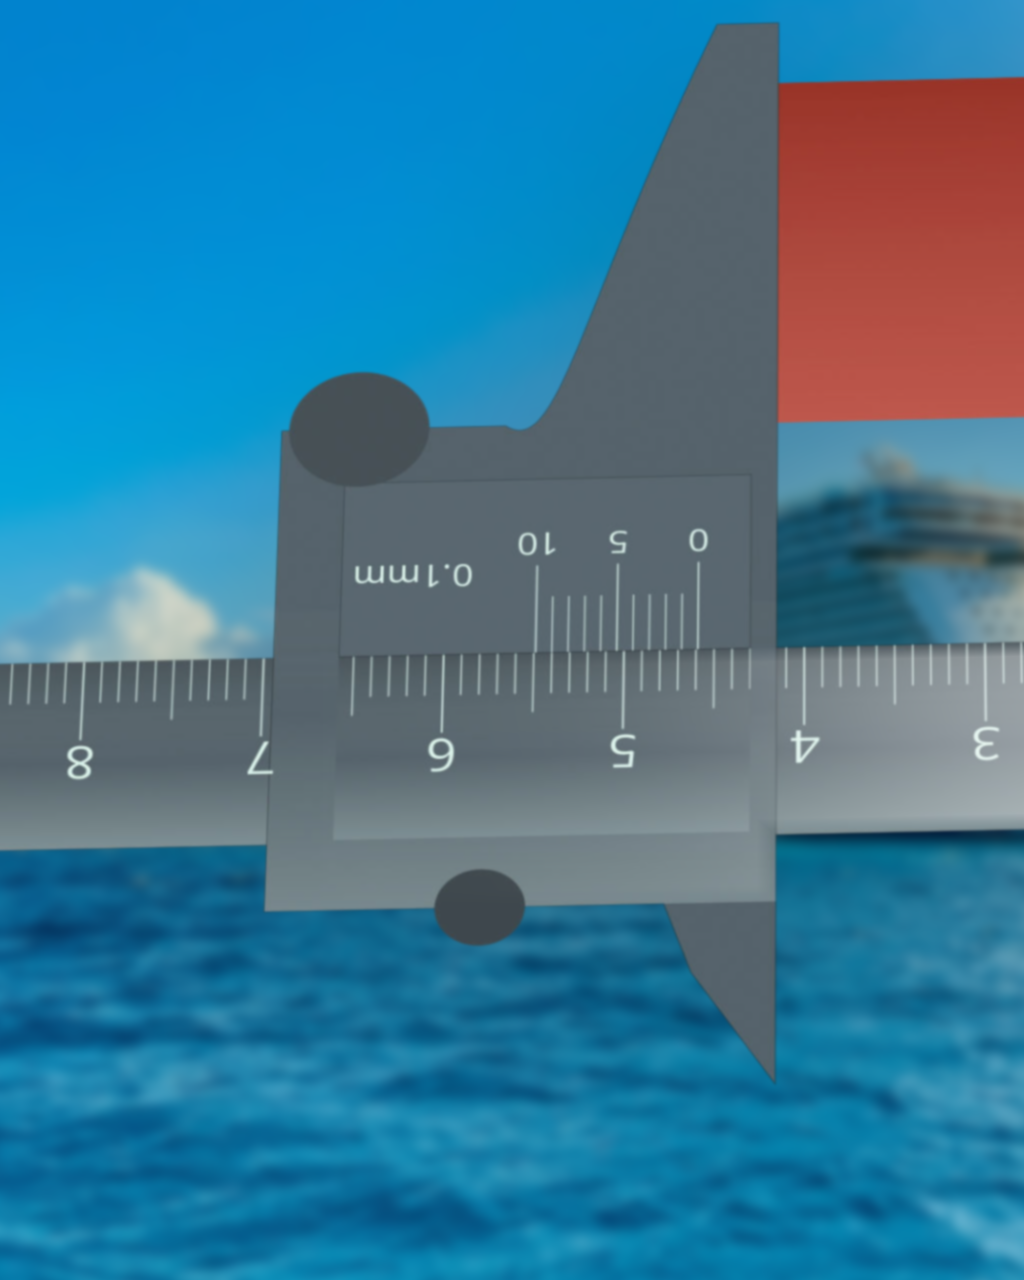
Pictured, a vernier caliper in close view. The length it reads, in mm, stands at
45.9 mm
